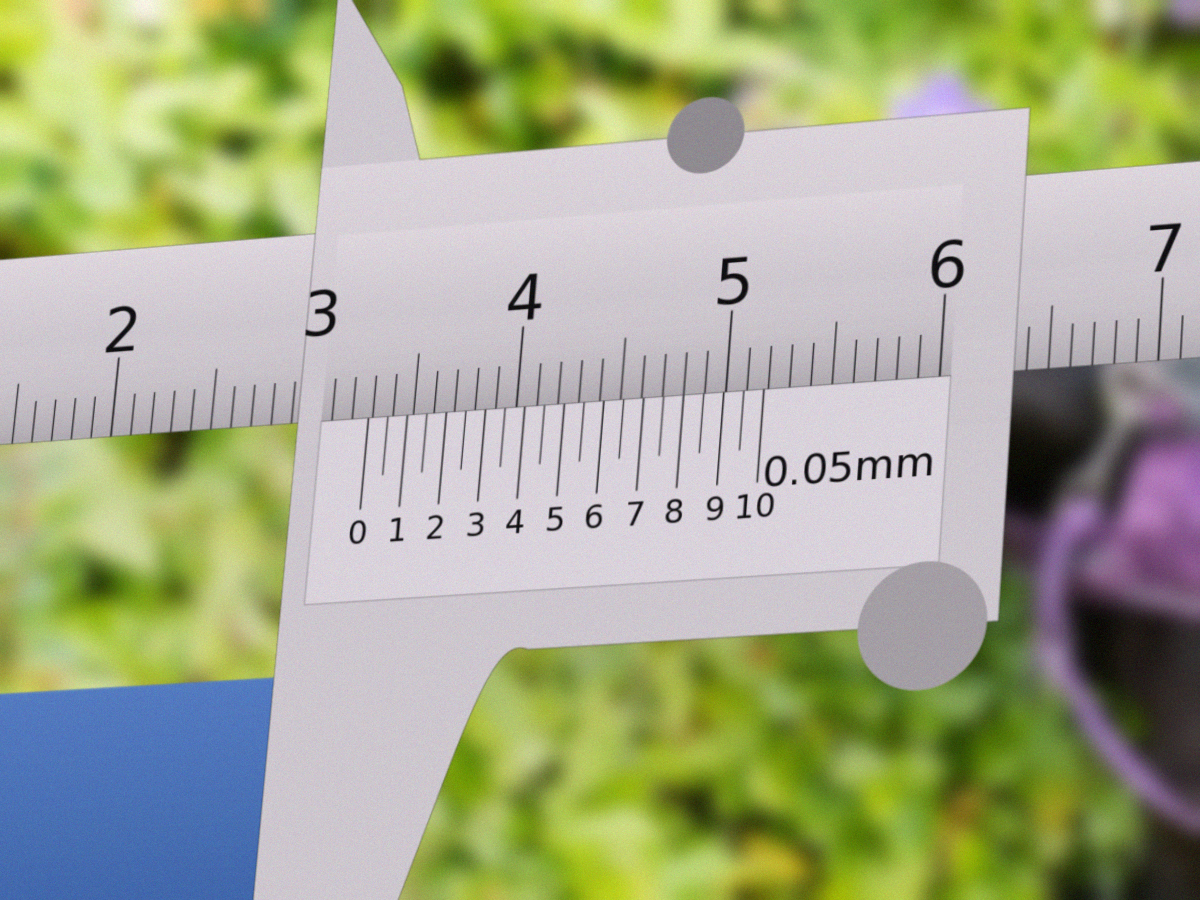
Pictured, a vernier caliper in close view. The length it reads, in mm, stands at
32.8 mm
